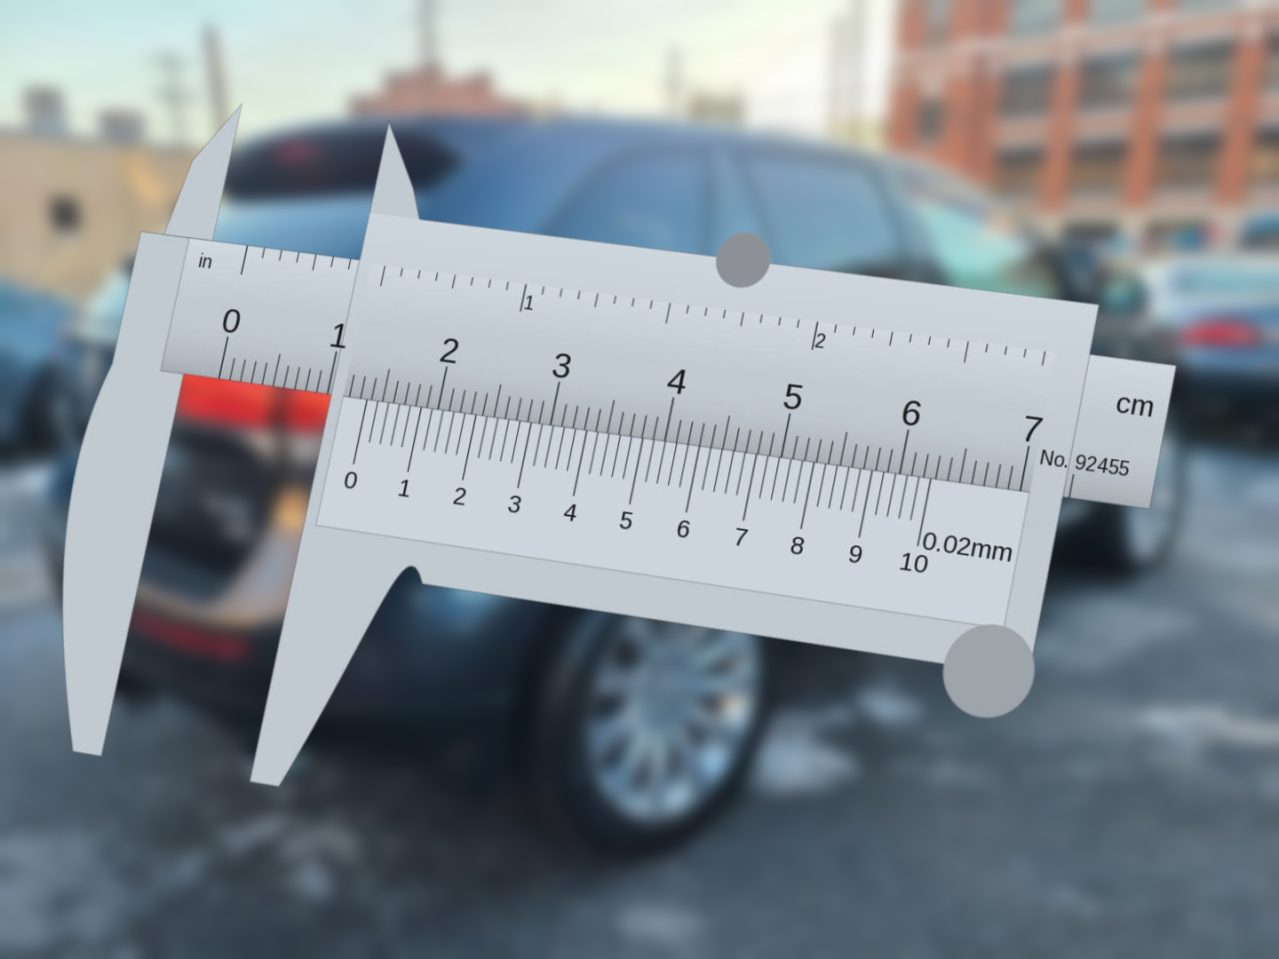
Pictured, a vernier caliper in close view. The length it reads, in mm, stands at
13.6 mm
